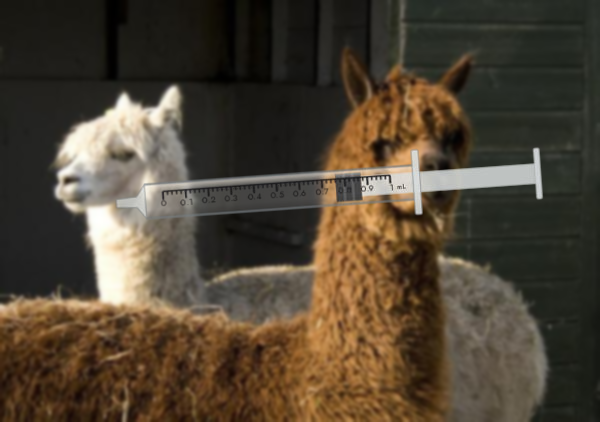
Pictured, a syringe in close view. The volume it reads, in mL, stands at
0.76 mL
